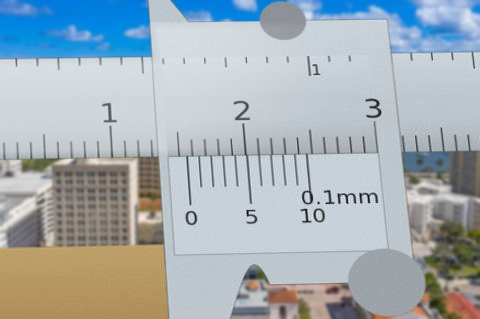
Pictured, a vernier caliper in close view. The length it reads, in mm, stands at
15.6 mm
